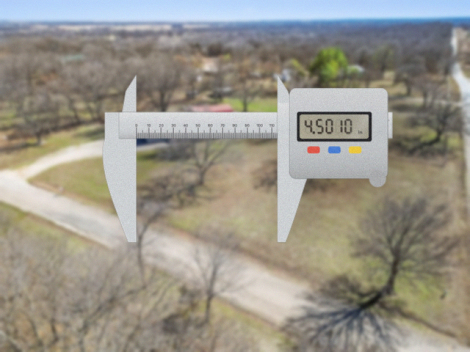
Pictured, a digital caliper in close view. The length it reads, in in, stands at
4.5010 in
